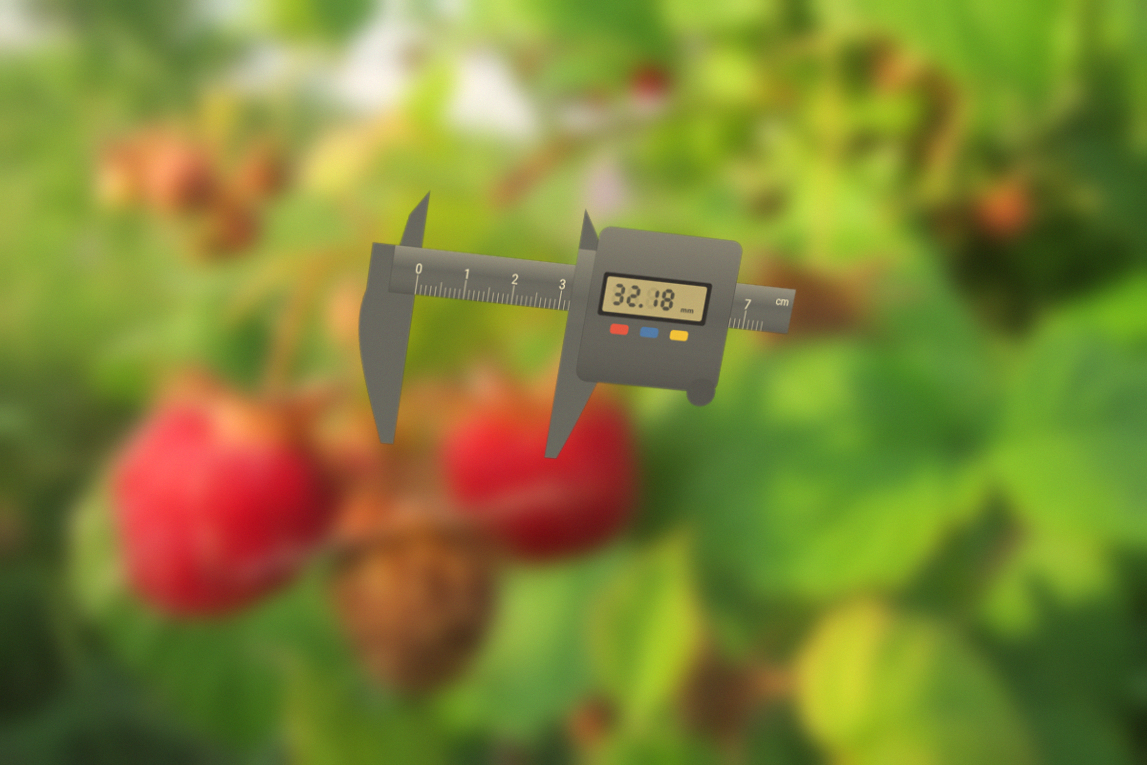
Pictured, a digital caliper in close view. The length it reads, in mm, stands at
32.18 mm
